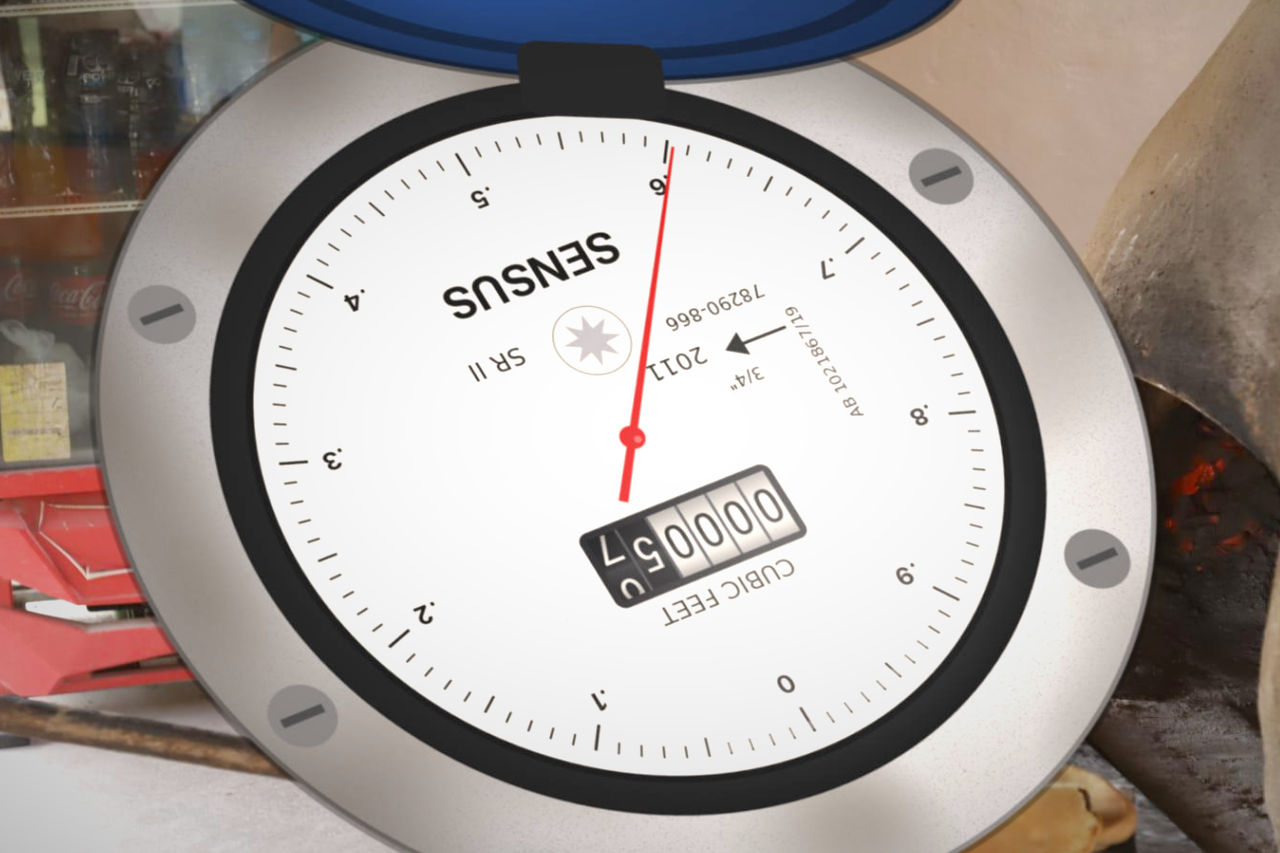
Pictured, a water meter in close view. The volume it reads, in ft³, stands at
56.60 ft³
